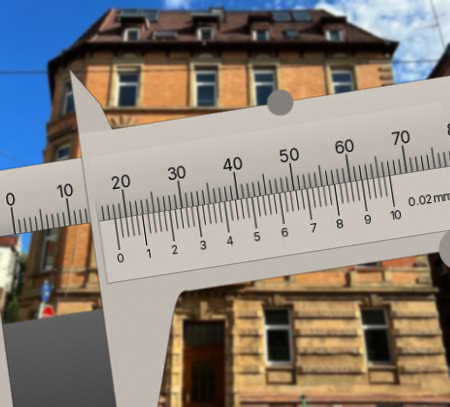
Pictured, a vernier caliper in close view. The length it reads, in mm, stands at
18.0 mm
